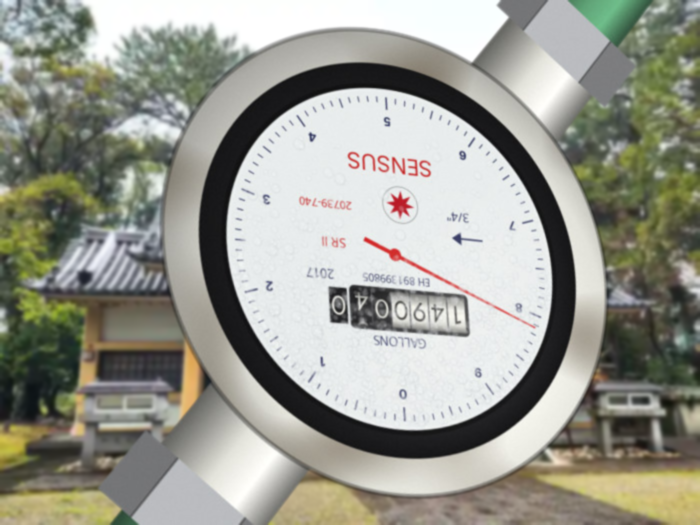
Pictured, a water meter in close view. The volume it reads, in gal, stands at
1490038.1 gal
